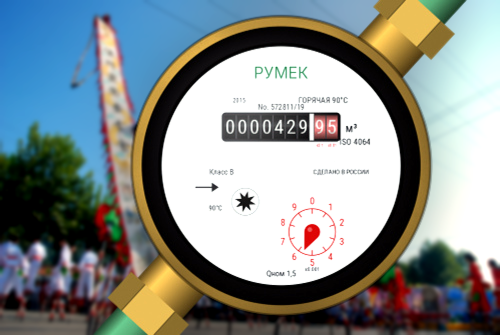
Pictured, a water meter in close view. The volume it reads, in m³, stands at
429.955 m³
